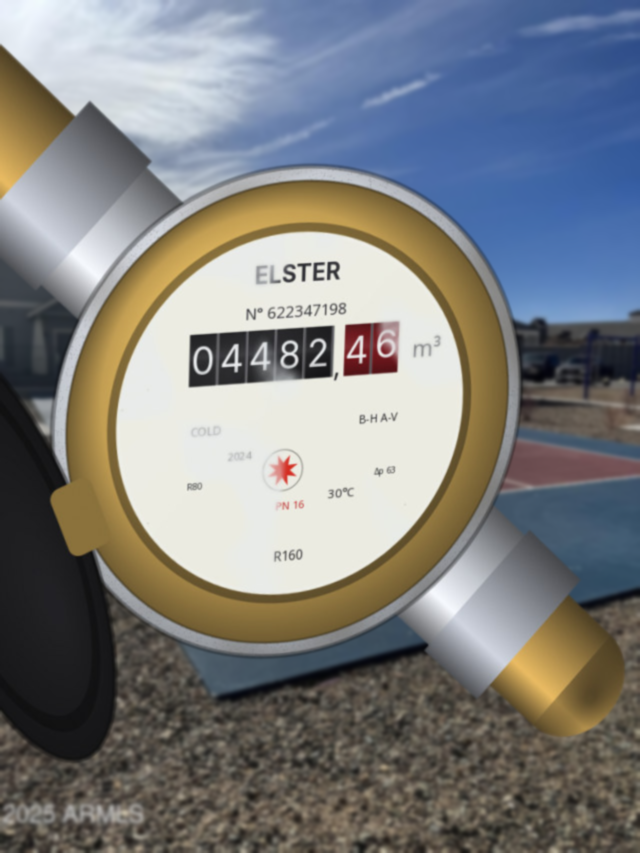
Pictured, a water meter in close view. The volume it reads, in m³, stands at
4482.46 m³
